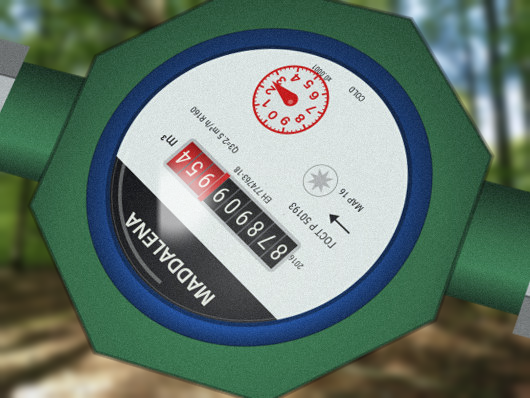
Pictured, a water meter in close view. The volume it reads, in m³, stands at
878909.9542 m³
